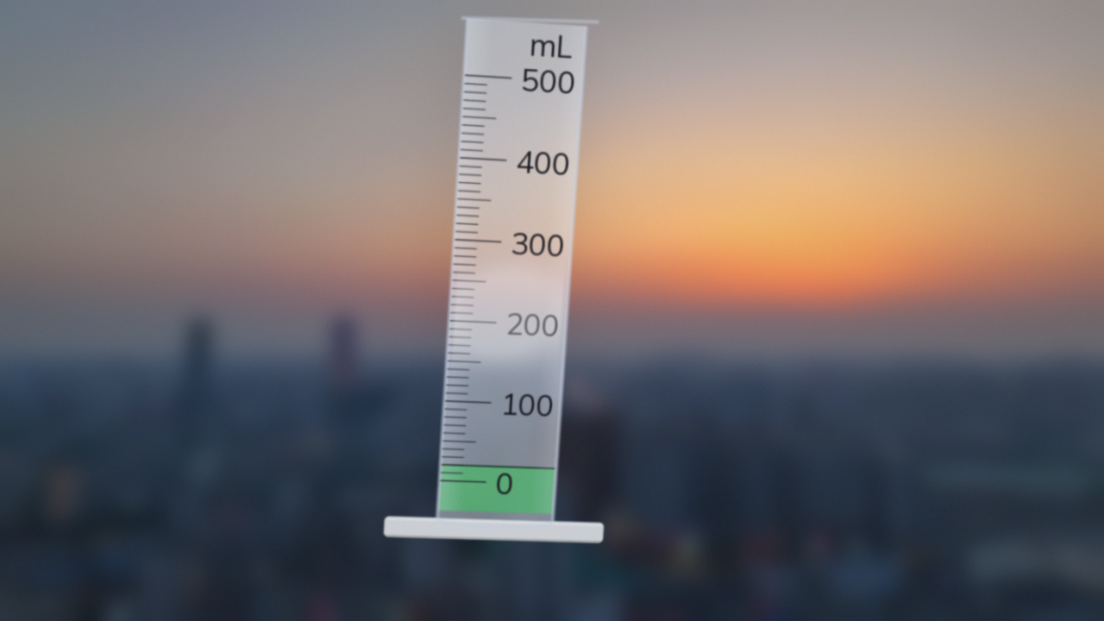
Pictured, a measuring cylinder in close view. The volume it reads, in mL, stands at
20 mL
